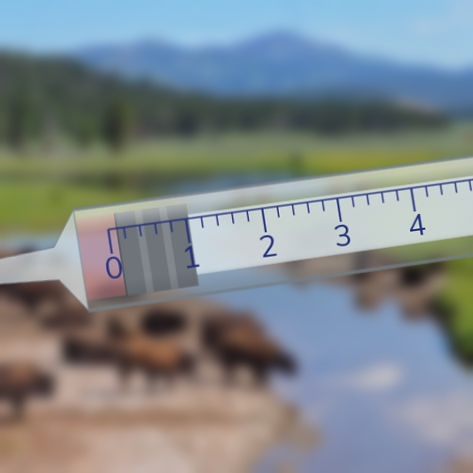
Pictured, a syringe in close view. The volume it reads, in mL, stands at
0.1 mL
